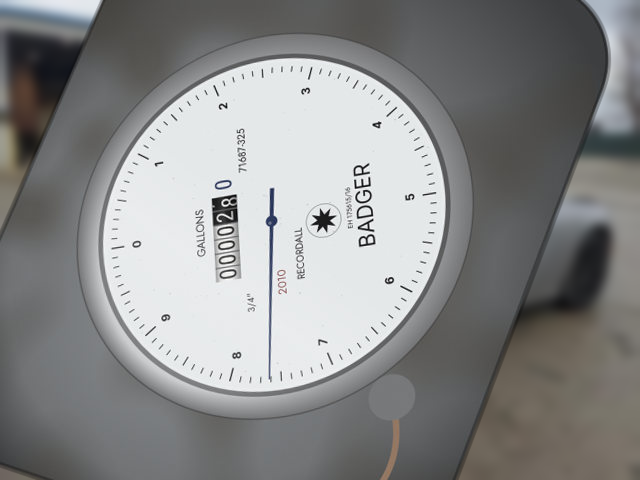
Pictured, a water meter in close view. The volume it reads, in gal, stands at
277.6 gal
